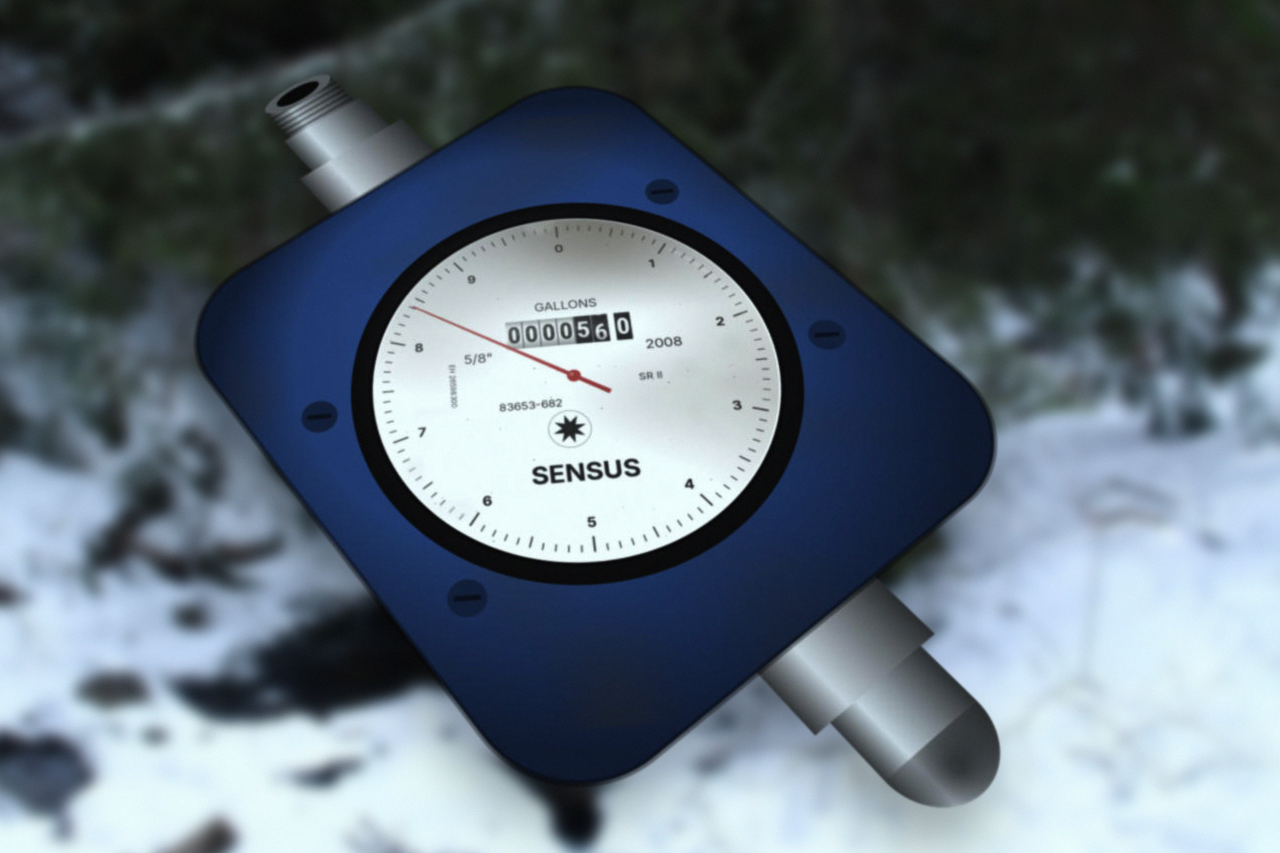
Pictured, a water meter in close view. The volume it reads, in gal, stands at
558.4 gal
